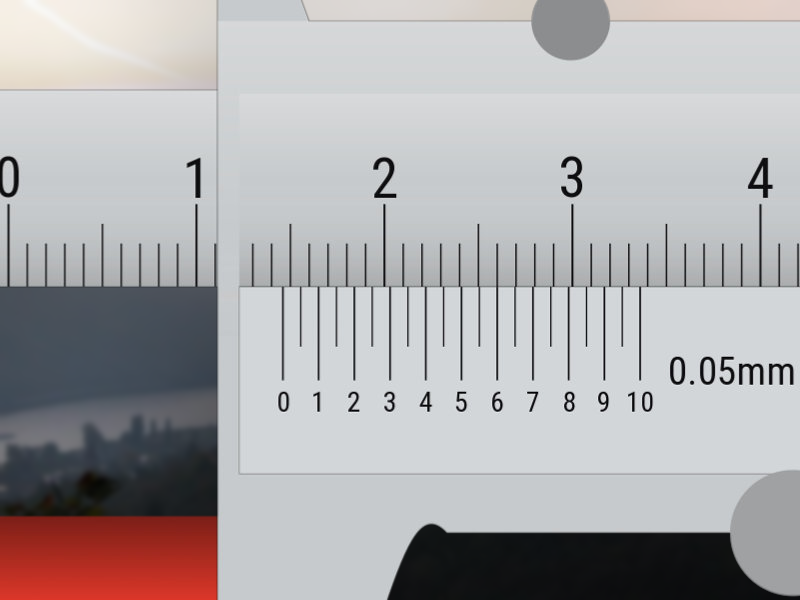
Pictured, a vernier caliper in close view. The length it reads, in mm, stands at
14.6 mm
